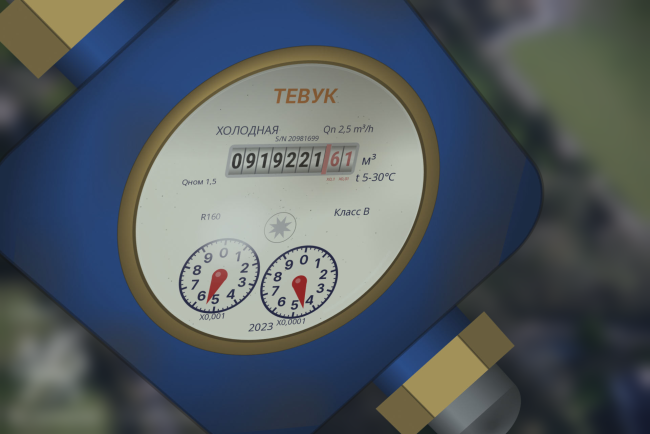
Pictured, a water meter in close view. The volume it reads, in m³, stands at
919221.6154 m³
